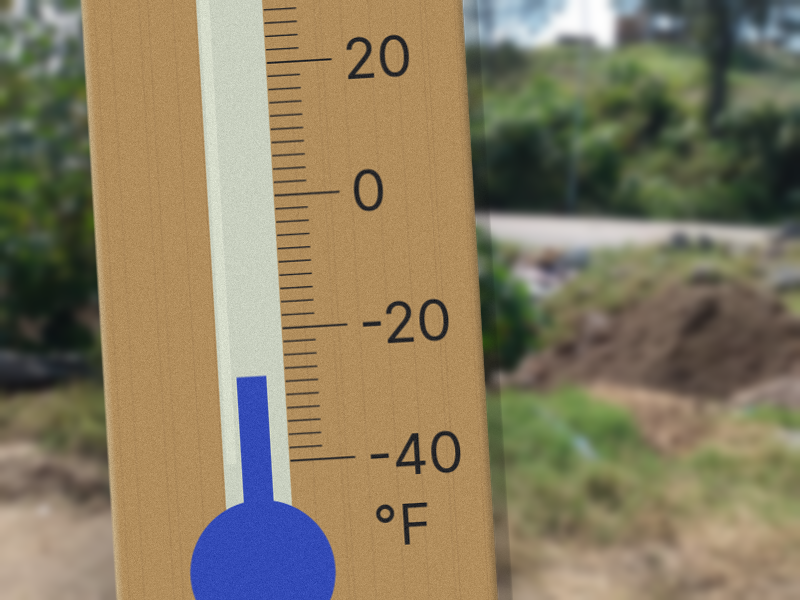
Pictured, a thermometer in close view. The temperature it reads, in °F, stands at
-27 °F
